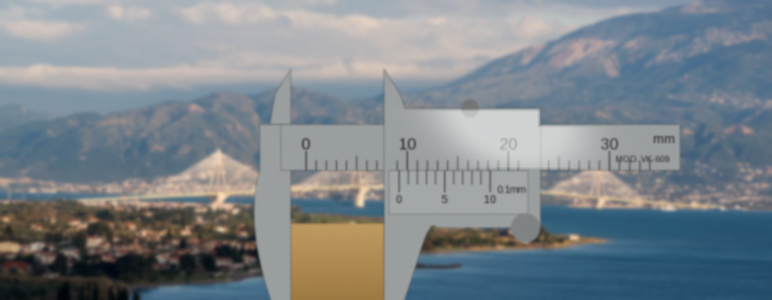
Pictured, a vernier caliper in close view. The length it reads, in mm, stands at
9.2 mm
